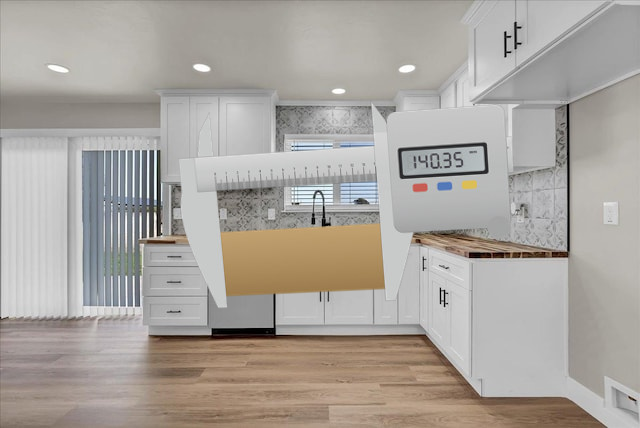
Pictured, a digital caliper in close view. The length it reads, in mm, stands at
140.35 mm
